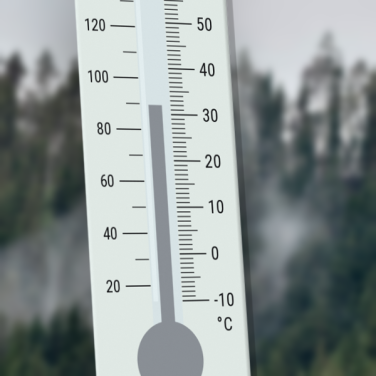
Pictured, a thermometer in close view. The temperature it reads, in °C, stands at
32 °C
